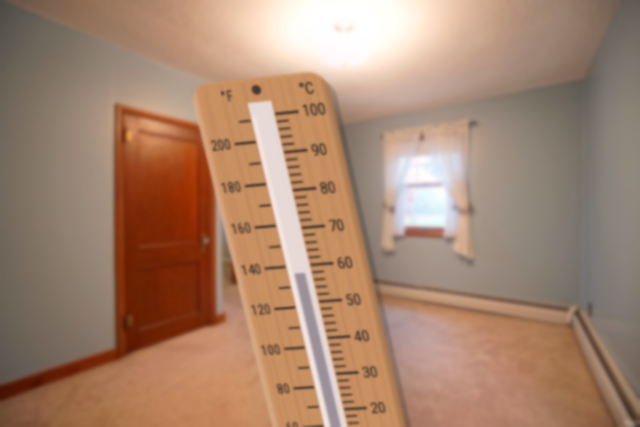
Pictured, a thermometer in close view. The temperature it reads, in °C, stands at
58 °C
